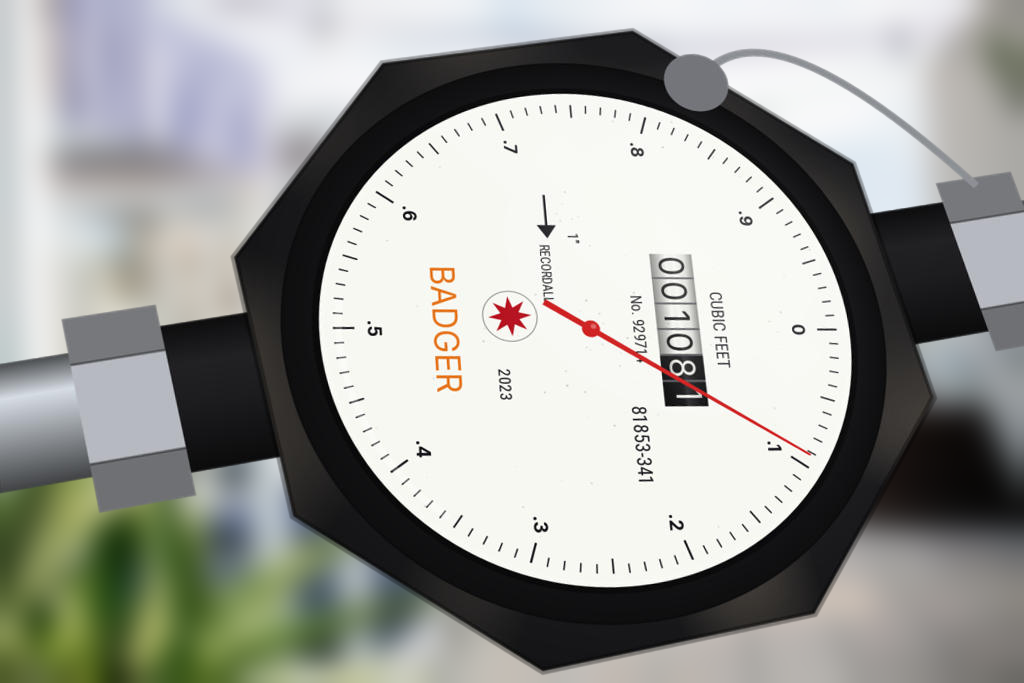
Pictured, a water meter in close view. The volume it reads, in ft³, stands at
1081.09 ft³
